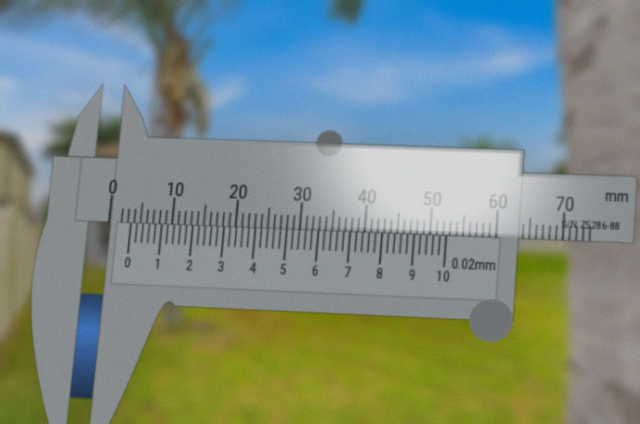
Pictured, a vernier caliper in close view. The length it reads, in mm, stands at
3.5 mm
